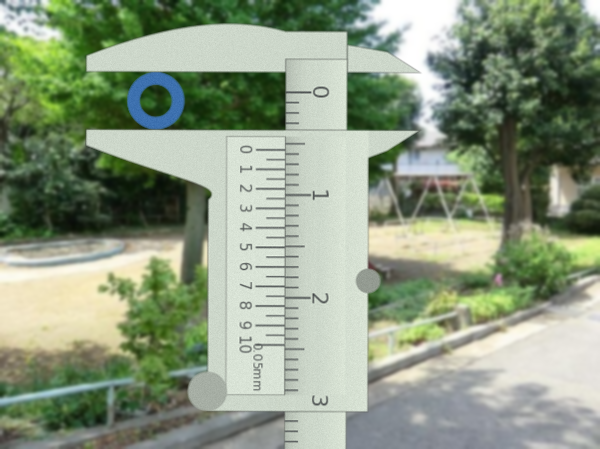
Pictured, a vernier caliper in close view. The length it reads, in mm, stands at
5.6 mm
